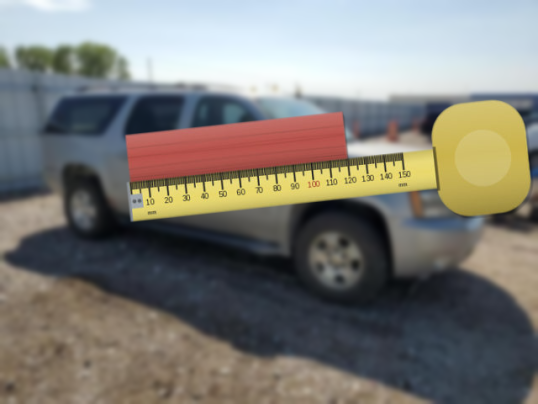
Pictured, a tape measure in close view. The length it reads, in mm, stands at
120 mm
